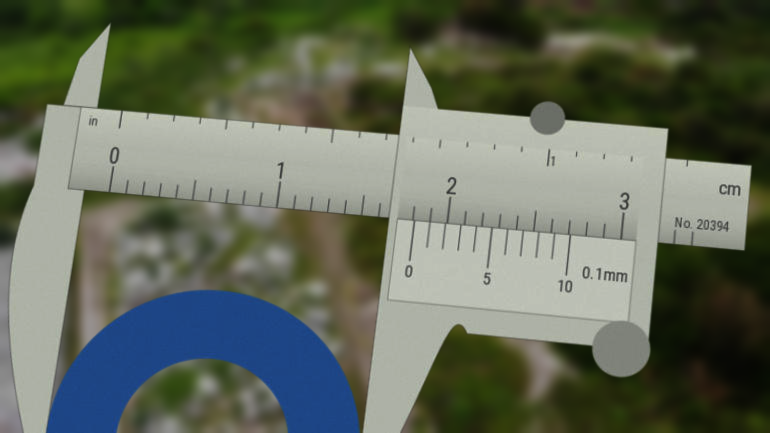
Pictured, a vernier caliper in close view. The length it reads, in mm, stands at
18.1 mm
